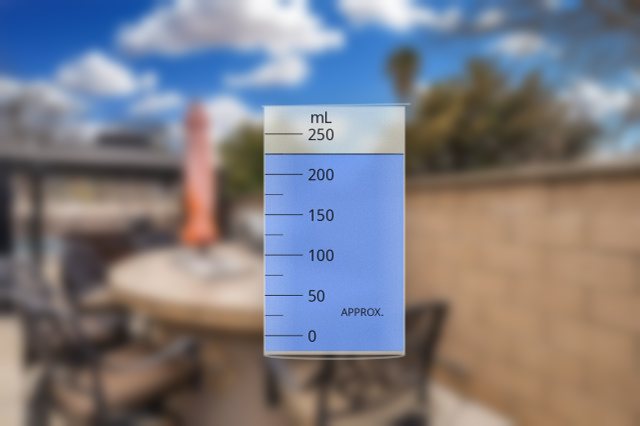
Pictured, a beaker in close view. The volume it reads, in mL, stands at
225 mL
